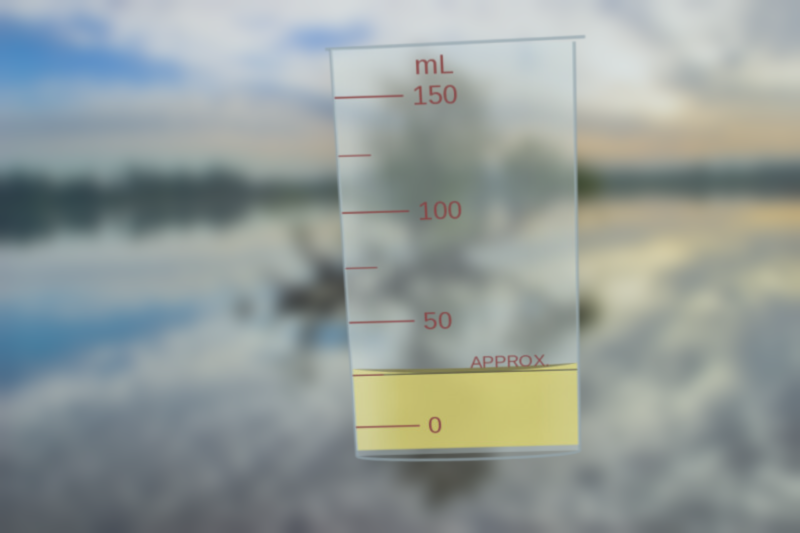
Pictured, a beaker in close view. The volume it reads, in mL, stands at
25 mL
